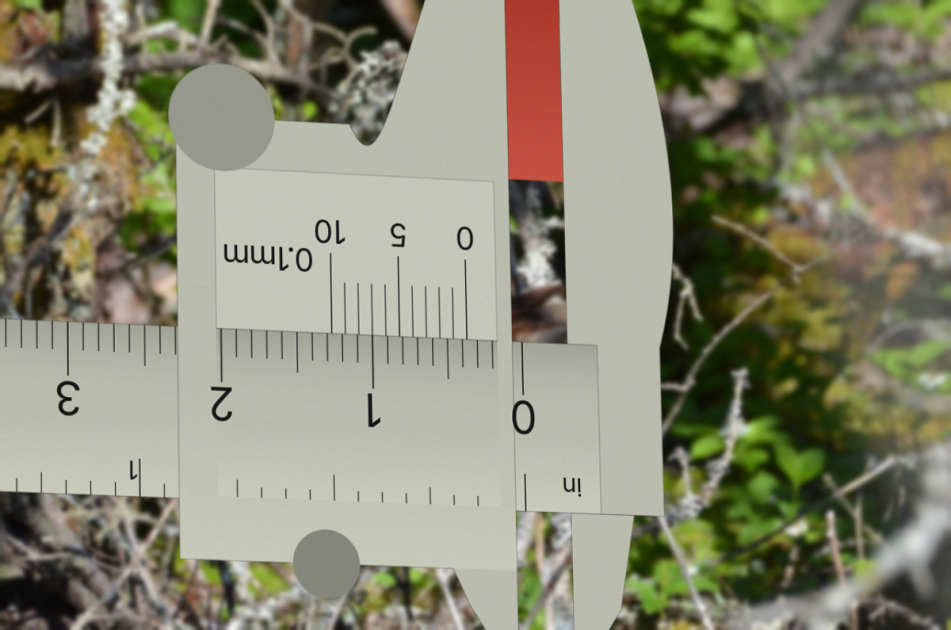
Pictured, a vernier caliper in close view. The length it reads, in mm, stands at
3.7 mm
